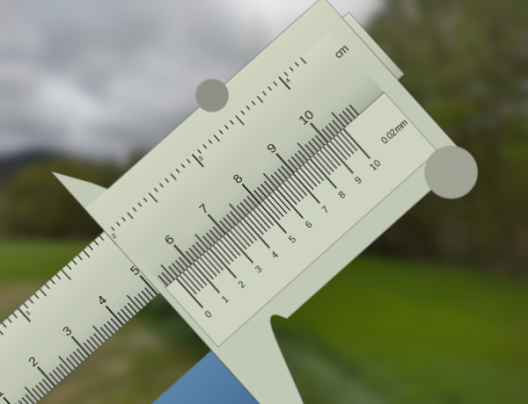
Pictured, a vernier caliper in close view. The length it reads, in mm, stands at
55.5 mm
